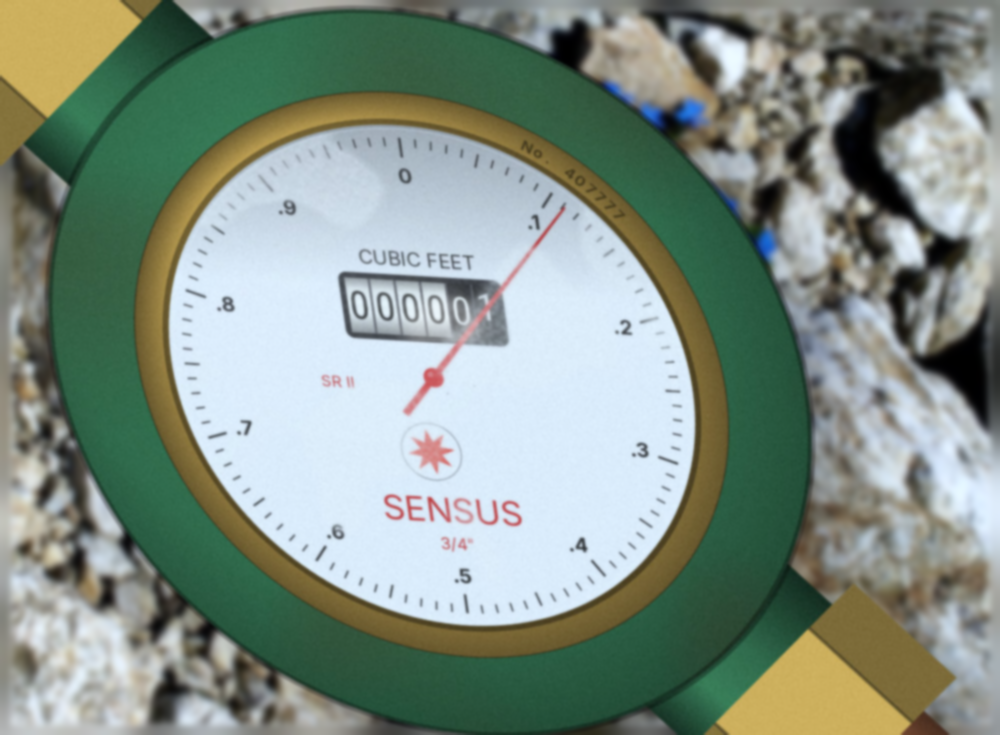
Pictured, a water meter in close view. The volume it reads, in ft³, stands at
1.11 ft³
